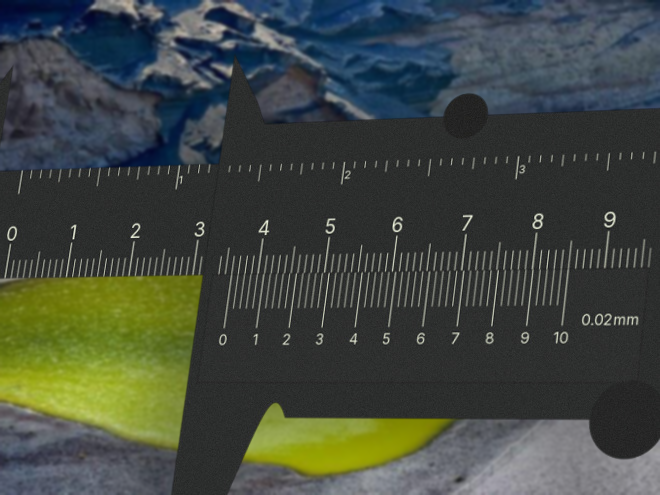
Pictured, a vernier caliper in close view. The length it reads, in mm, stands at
36.0 mm
